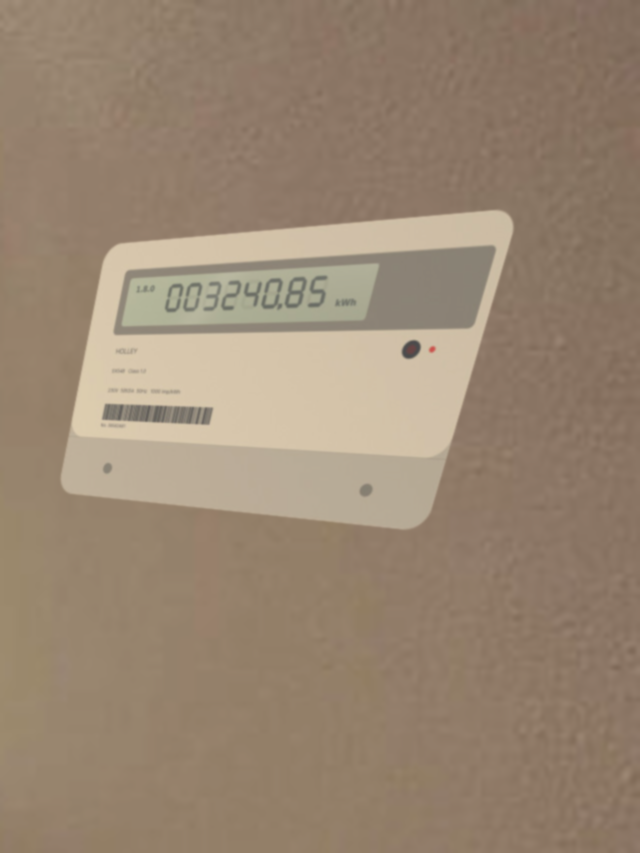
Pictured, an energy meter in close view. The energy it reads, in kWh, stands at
3240.85 kWh
